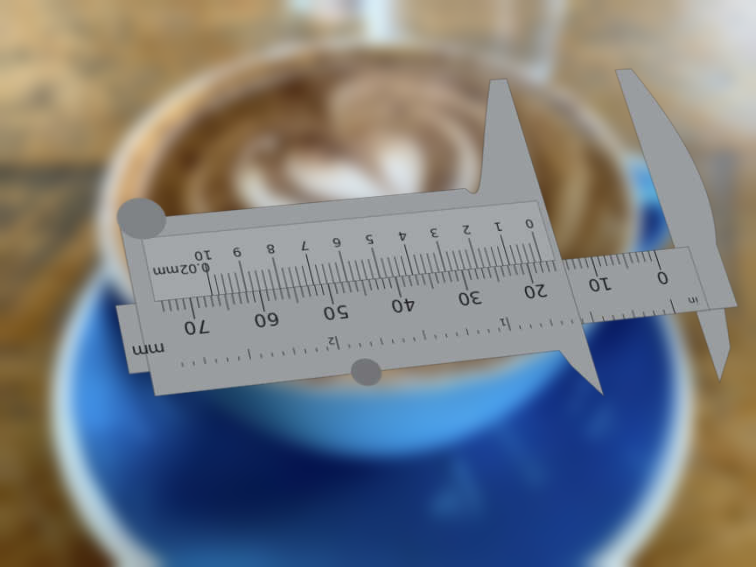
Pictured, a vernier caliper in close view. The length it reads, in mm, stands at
17.8 mm
